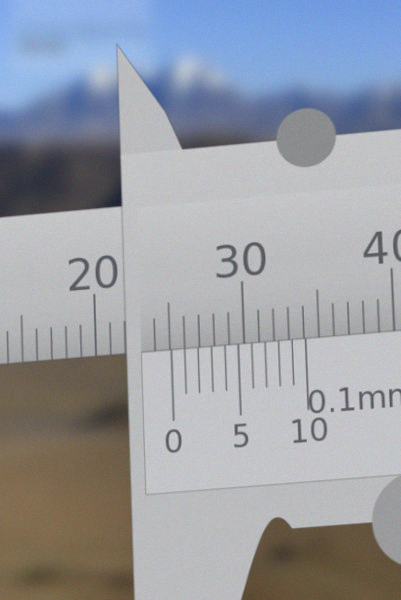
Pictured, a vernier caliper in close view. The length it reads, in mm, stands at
25.1 mm
